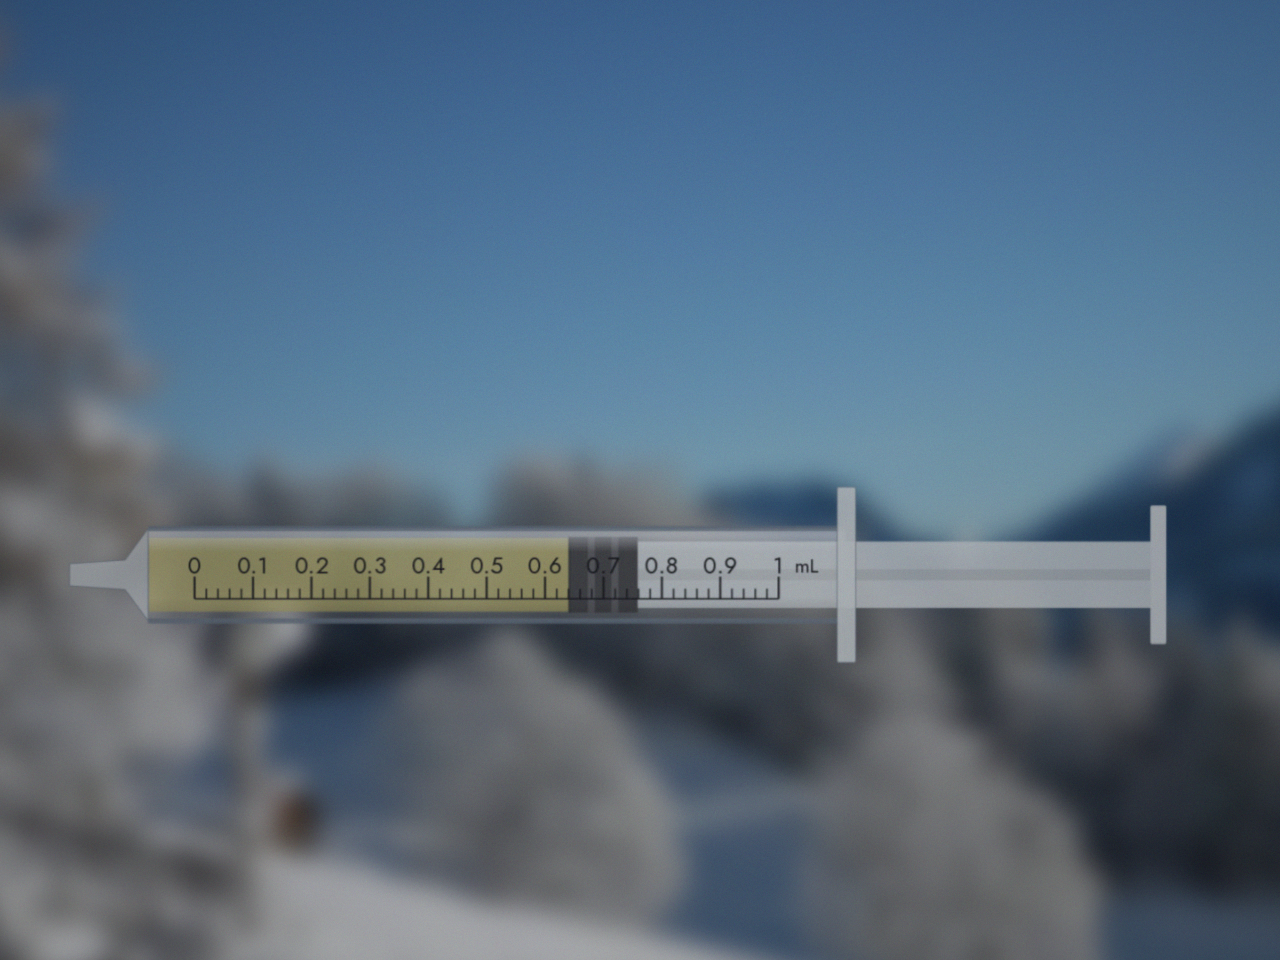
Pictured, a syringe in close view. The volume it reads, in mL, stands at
0.64 mL
